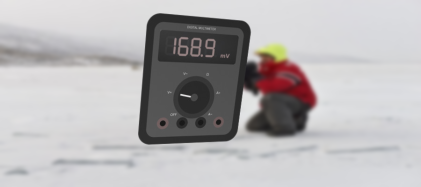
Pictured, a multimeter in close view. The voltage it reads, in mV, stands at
168.9 mV
